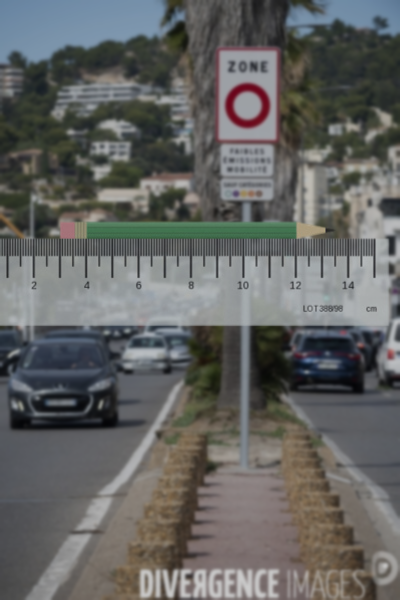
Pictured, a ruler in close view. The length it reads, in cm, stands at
10.5 cm
